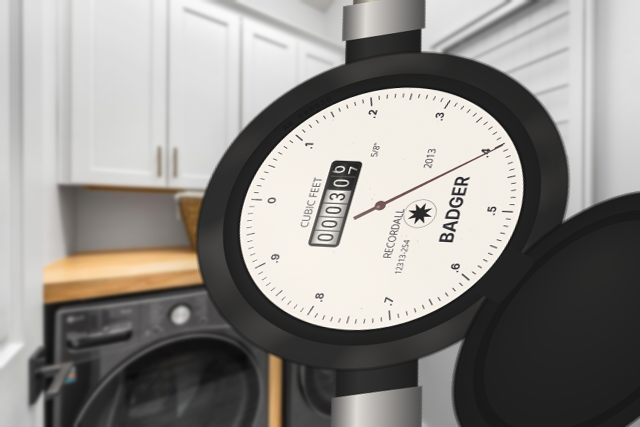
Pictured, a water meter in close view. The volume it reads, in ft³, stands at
306.40 ft³
